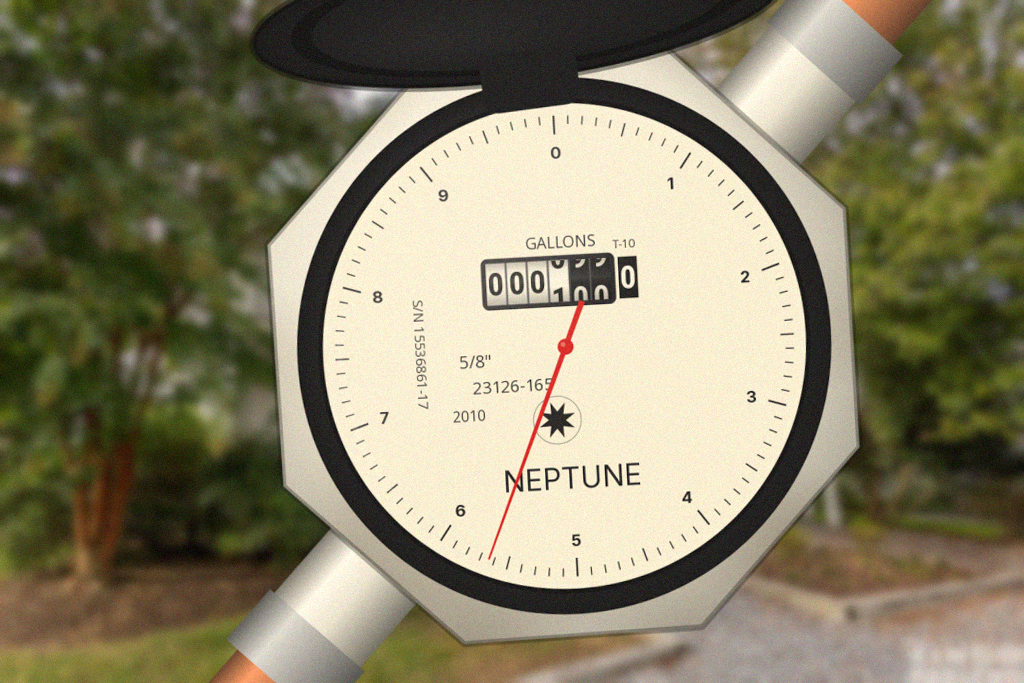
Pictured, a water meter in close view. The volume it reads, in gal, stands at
995.6 gal
